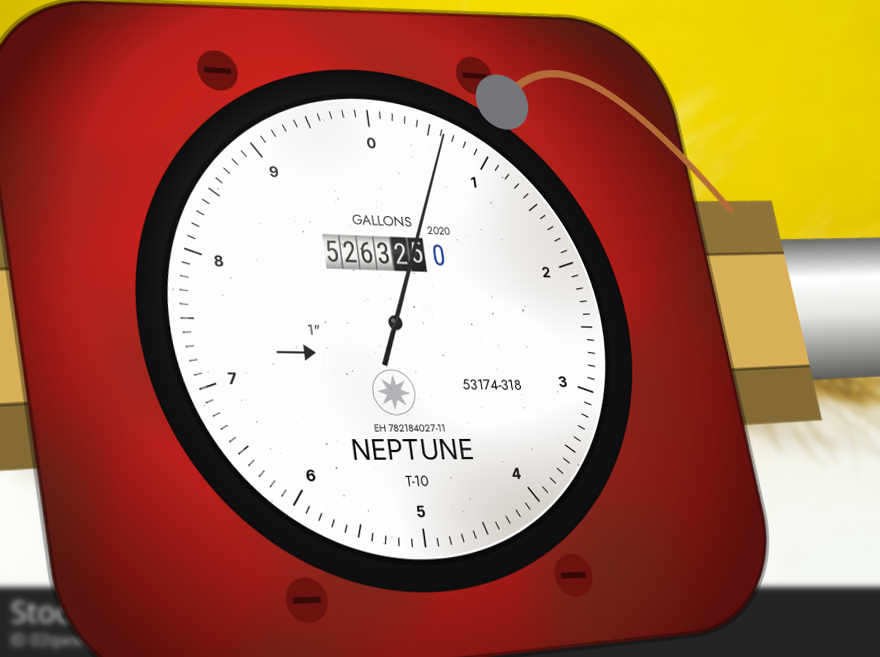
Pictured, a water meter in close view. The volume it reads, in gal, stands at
5263250.6 gal
